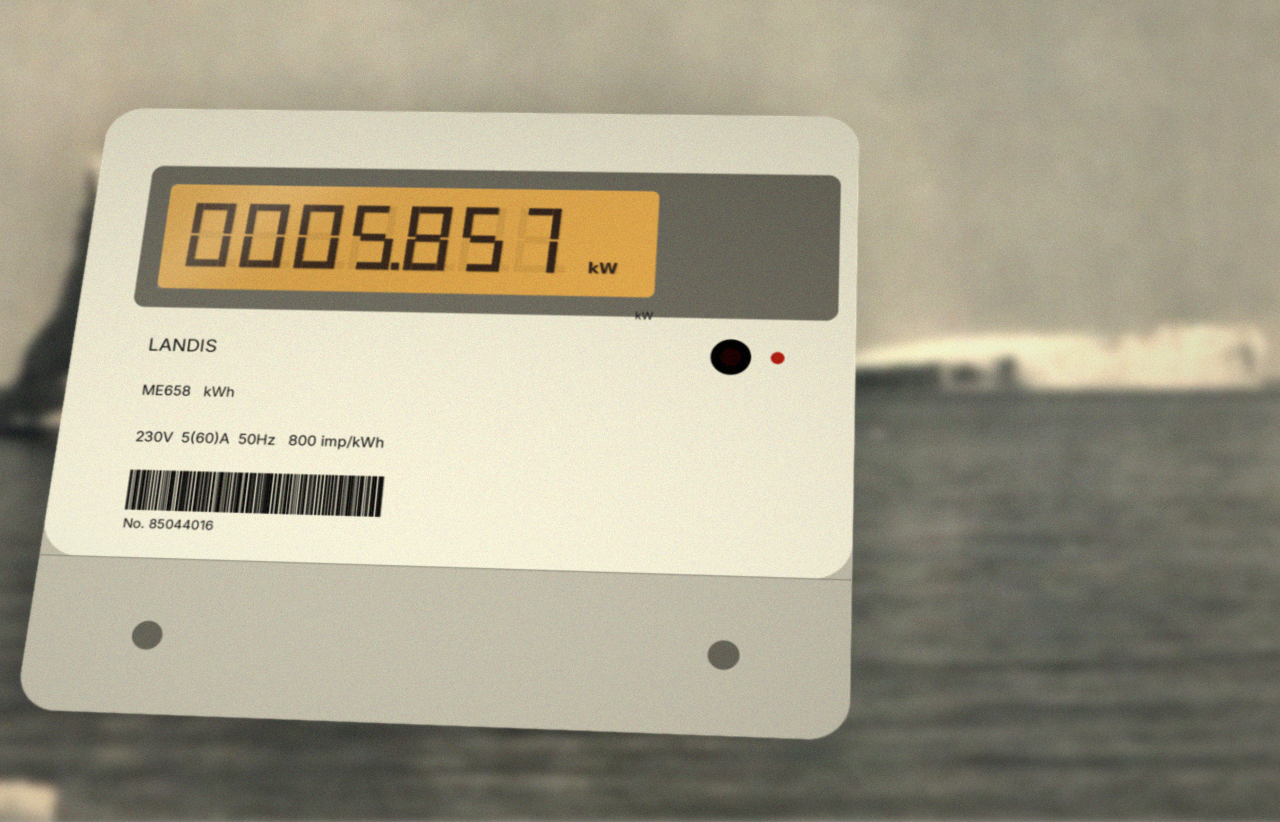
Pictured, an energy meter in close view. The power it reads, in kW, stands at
5.857 kW
